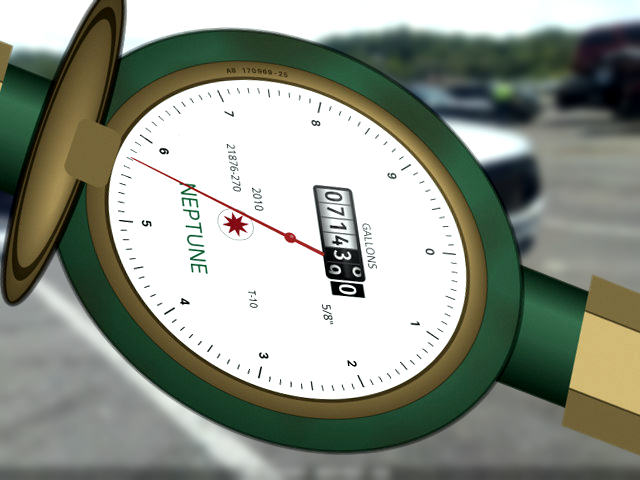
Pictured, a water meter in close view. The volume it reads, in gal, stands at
714385.7 gal
